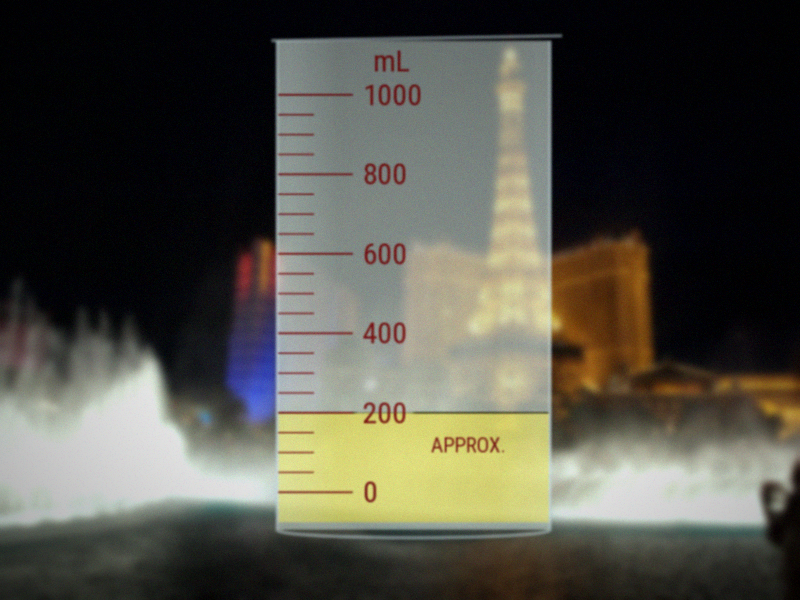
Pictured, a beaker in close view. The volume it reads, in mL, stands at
200 mL
